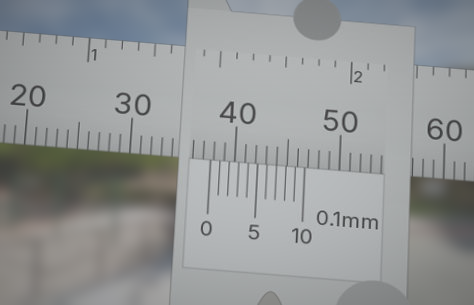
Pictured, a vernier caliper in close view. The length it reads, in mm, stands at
37.7 mm
